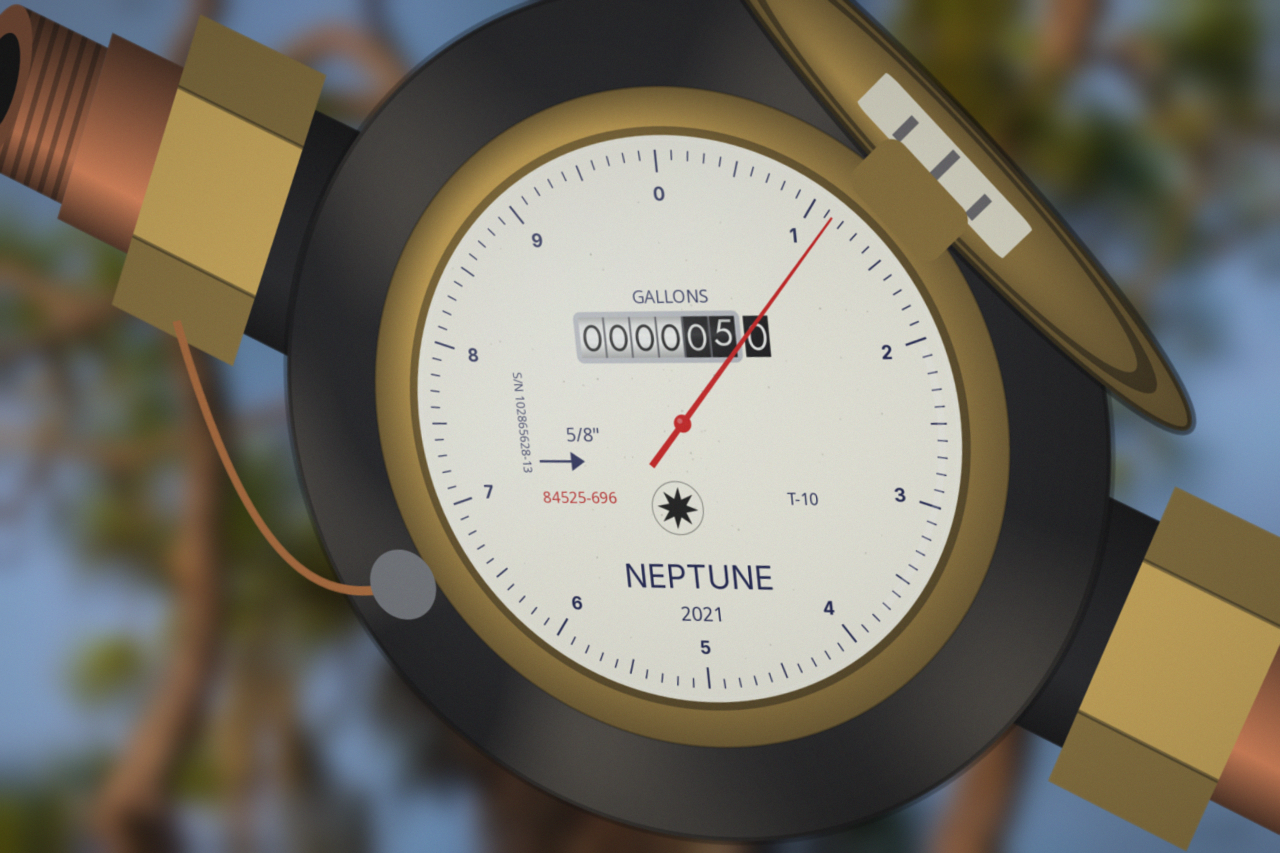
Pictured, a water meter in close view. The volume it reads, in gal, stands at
51.1 gal
